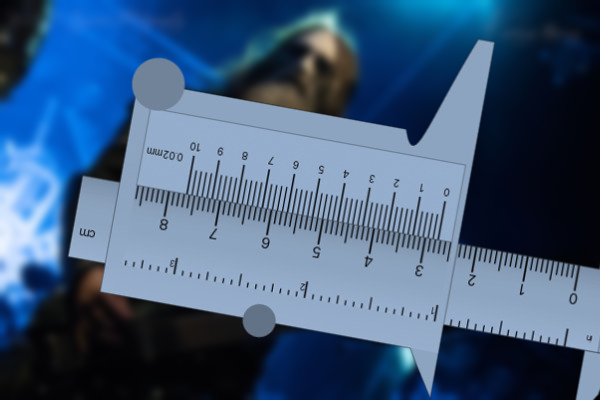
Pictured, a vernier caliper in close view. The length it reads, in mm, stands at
27.5 mm
